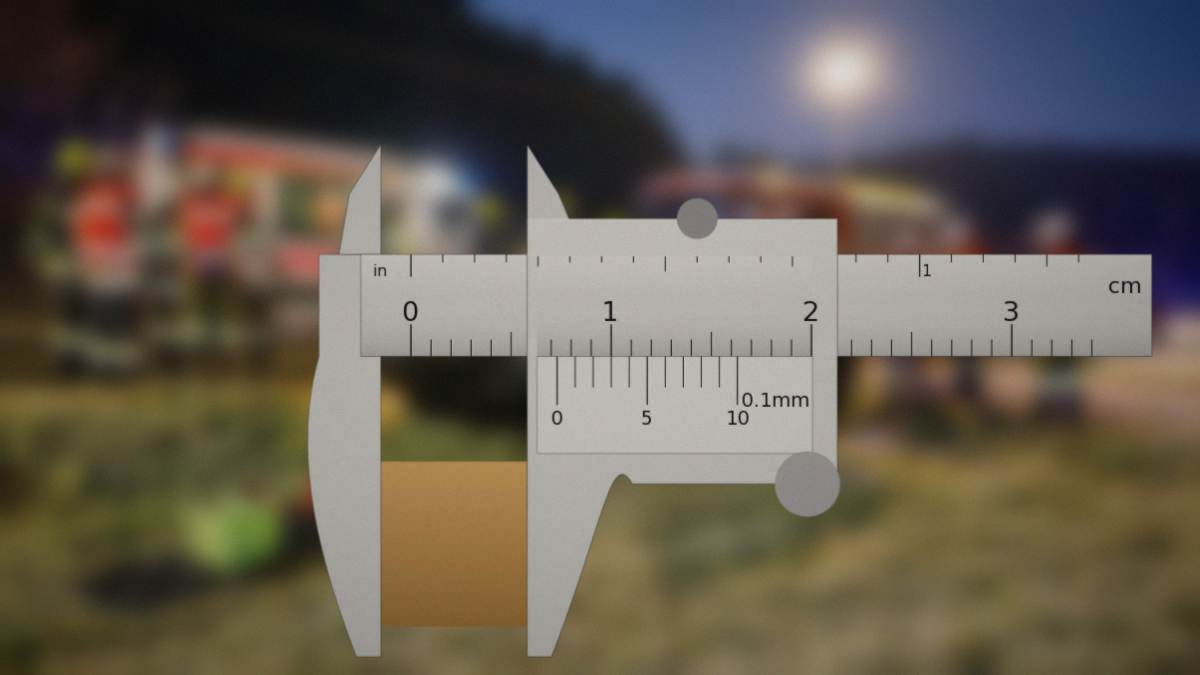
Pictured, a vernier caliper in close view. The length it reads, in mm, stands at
7.3 mm
